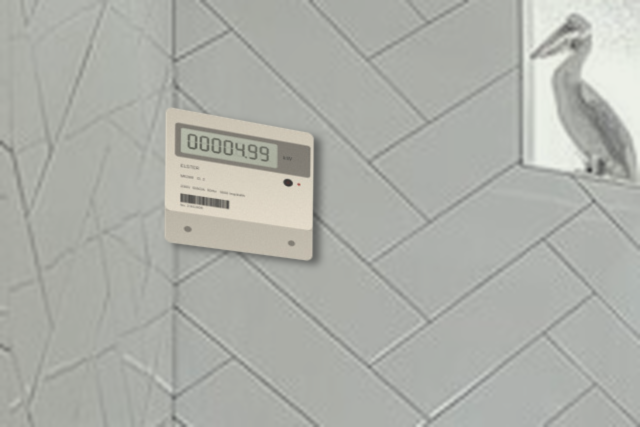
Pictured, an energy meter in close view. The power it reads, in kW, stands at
4.99 kW
